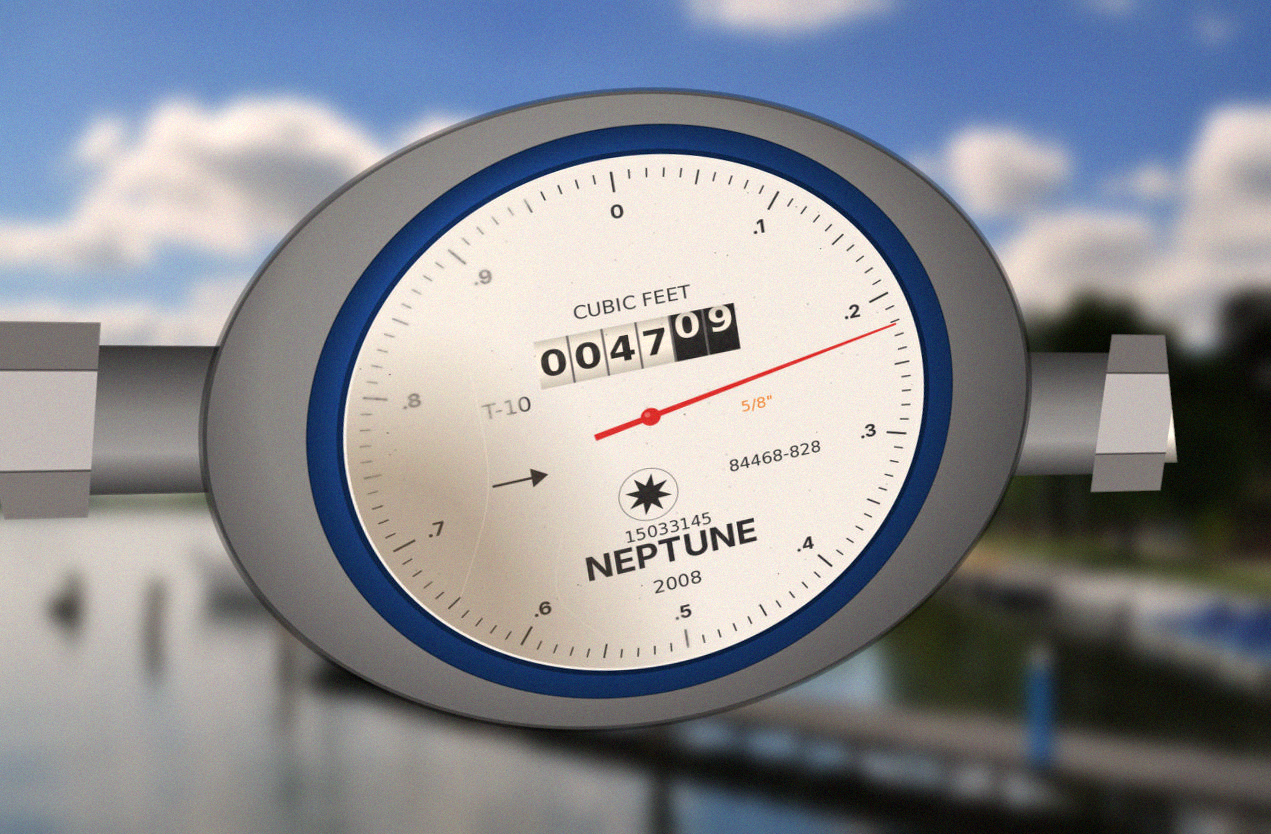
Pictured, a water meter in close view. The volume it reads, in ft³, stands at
4709.22 ft³
